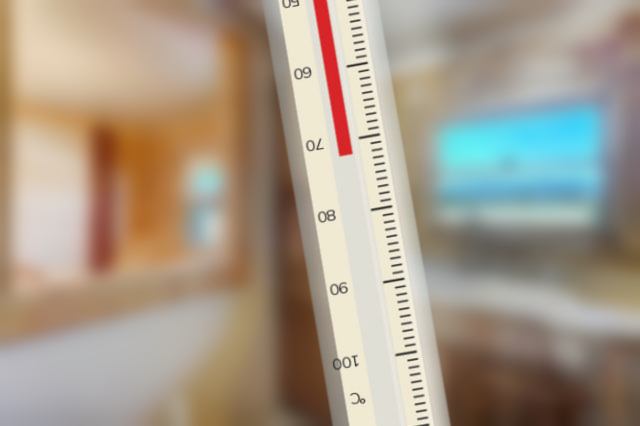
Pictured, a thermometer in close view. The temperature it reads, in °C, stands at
72 °C
